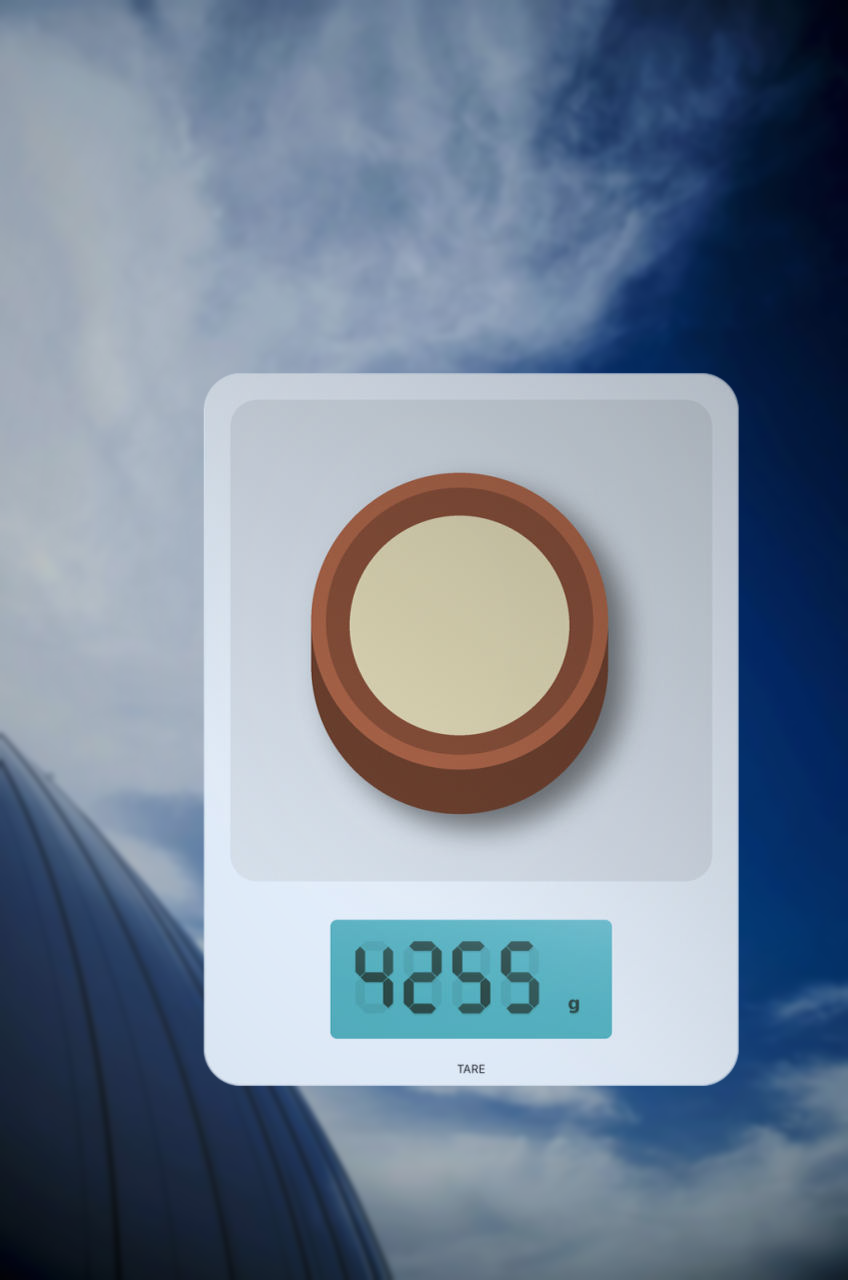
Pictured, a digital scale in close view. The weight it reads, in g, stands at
4255 g
